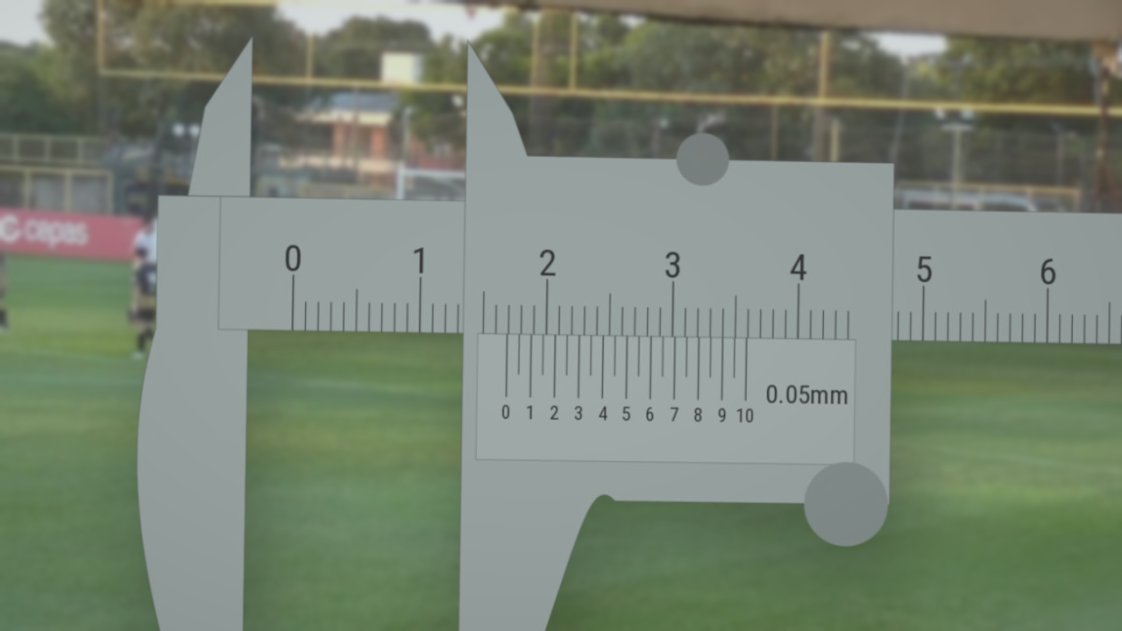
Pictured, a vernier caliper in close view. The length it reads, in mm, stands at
16.9 mm
